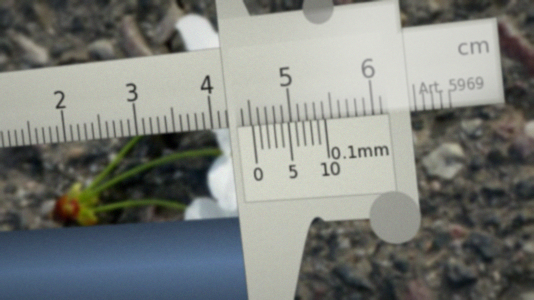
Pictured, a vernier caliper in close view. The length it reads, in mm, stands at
45.2 mm
